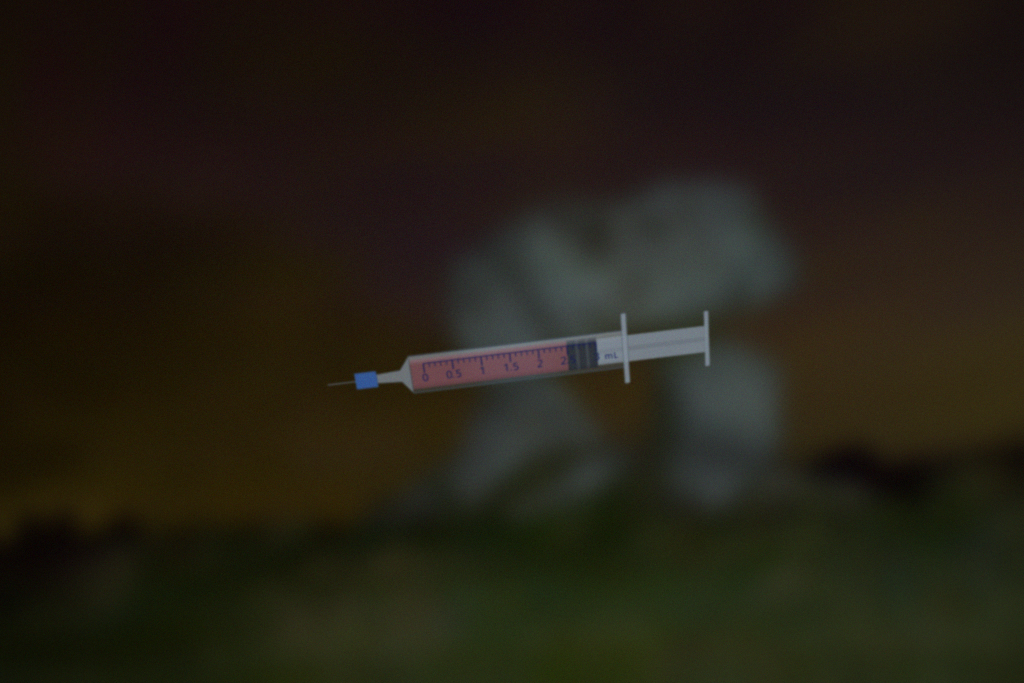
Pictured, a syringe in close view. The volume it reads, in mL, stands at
2.5 mL
